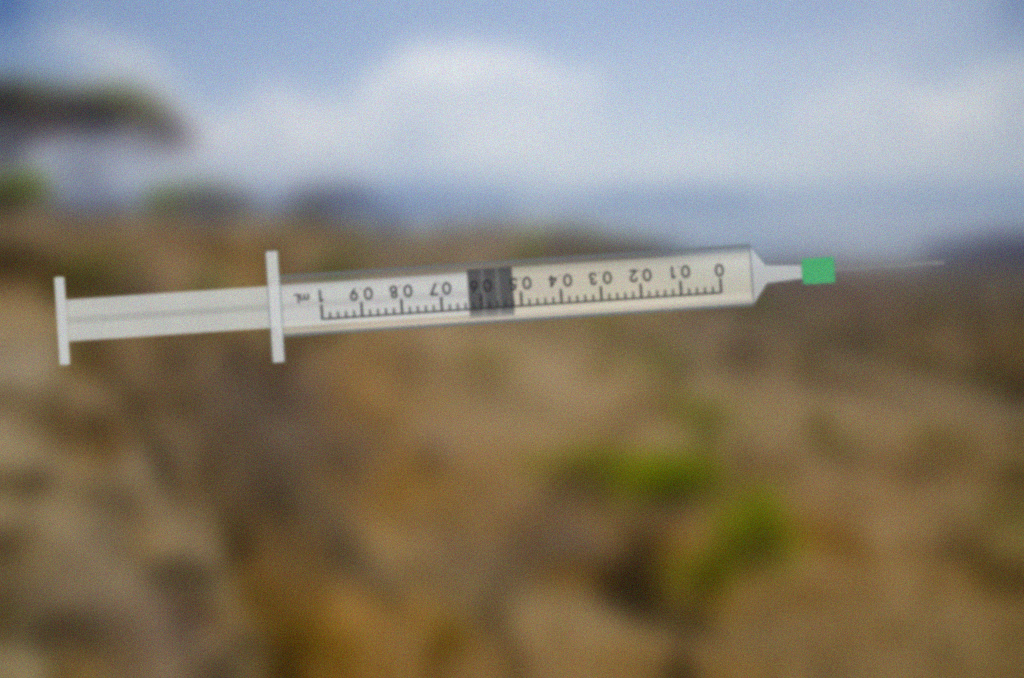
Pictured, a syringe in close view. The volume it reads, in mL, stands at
0.52 mL
